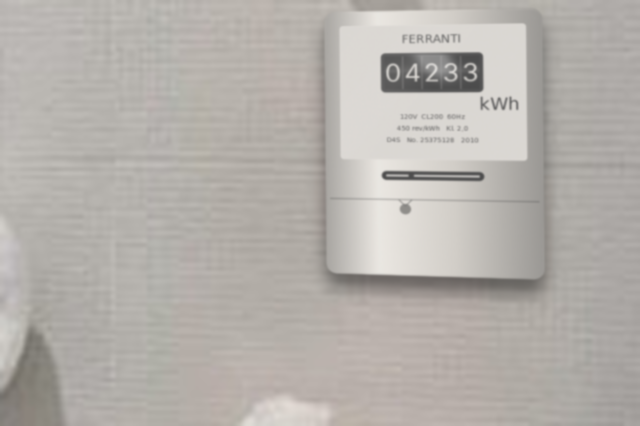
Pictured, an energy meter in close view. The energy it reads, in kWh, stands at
4233 kWh
